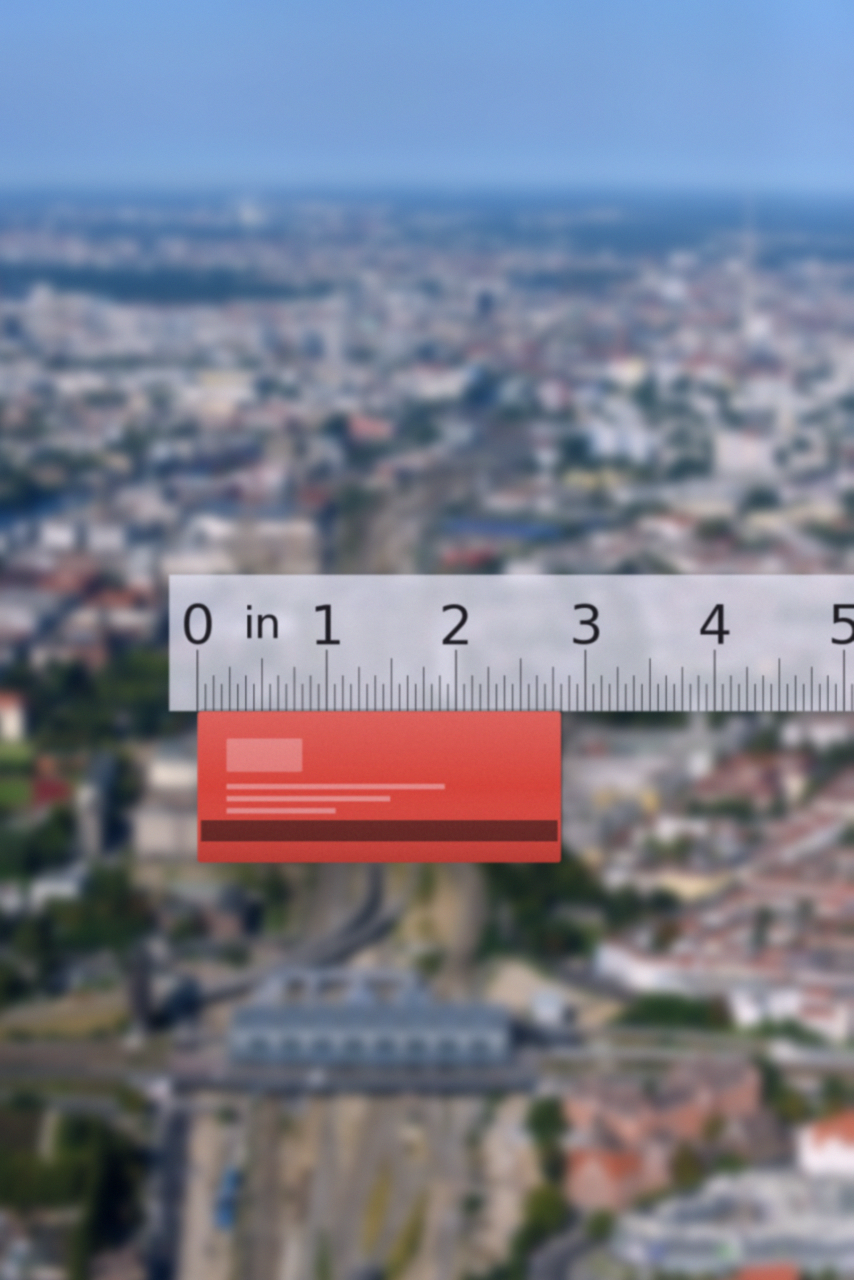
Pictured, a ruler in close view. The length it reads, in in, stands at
2.8125 in
